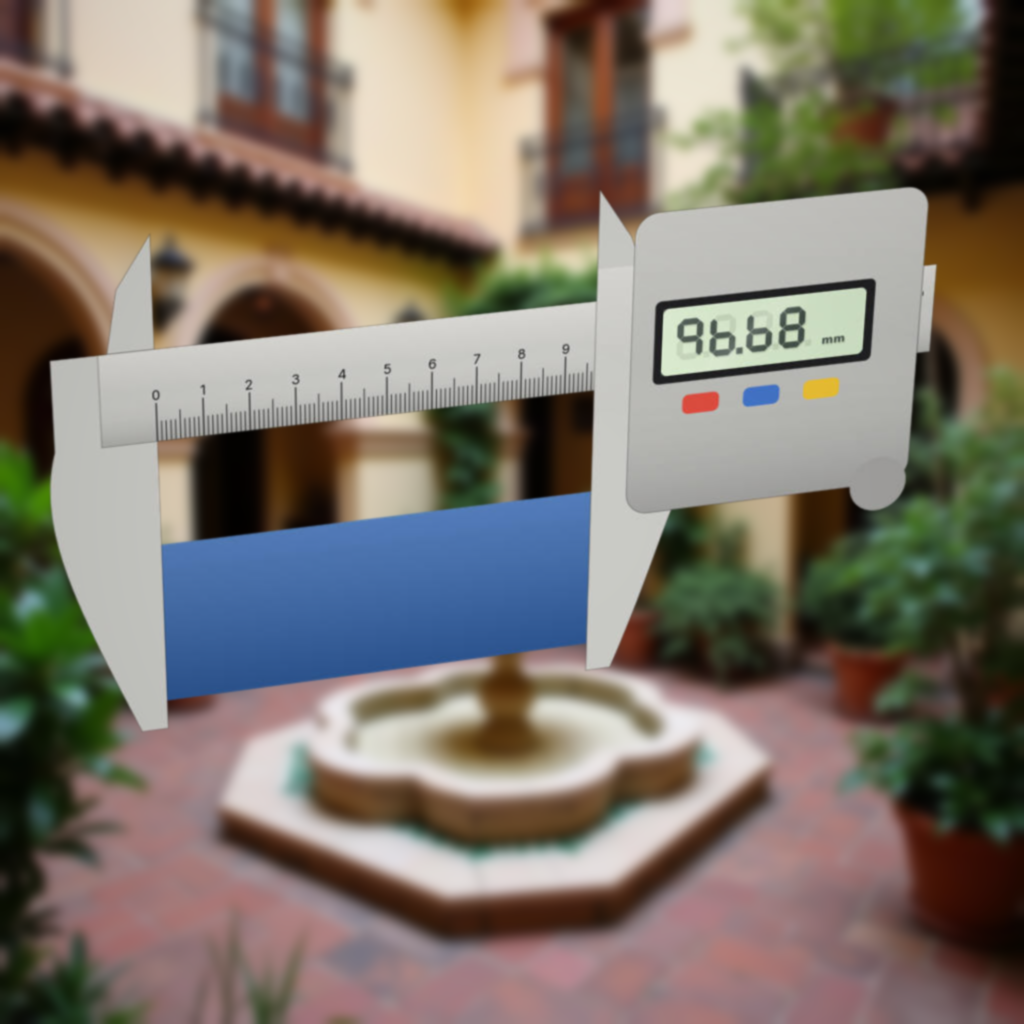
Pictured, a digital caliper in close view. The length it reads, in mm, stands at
96.68 mm
